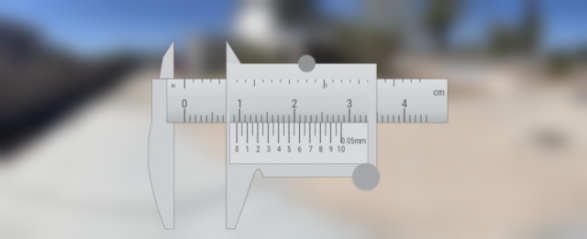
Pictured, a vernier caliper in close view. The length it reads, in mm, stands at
9.5 mm
